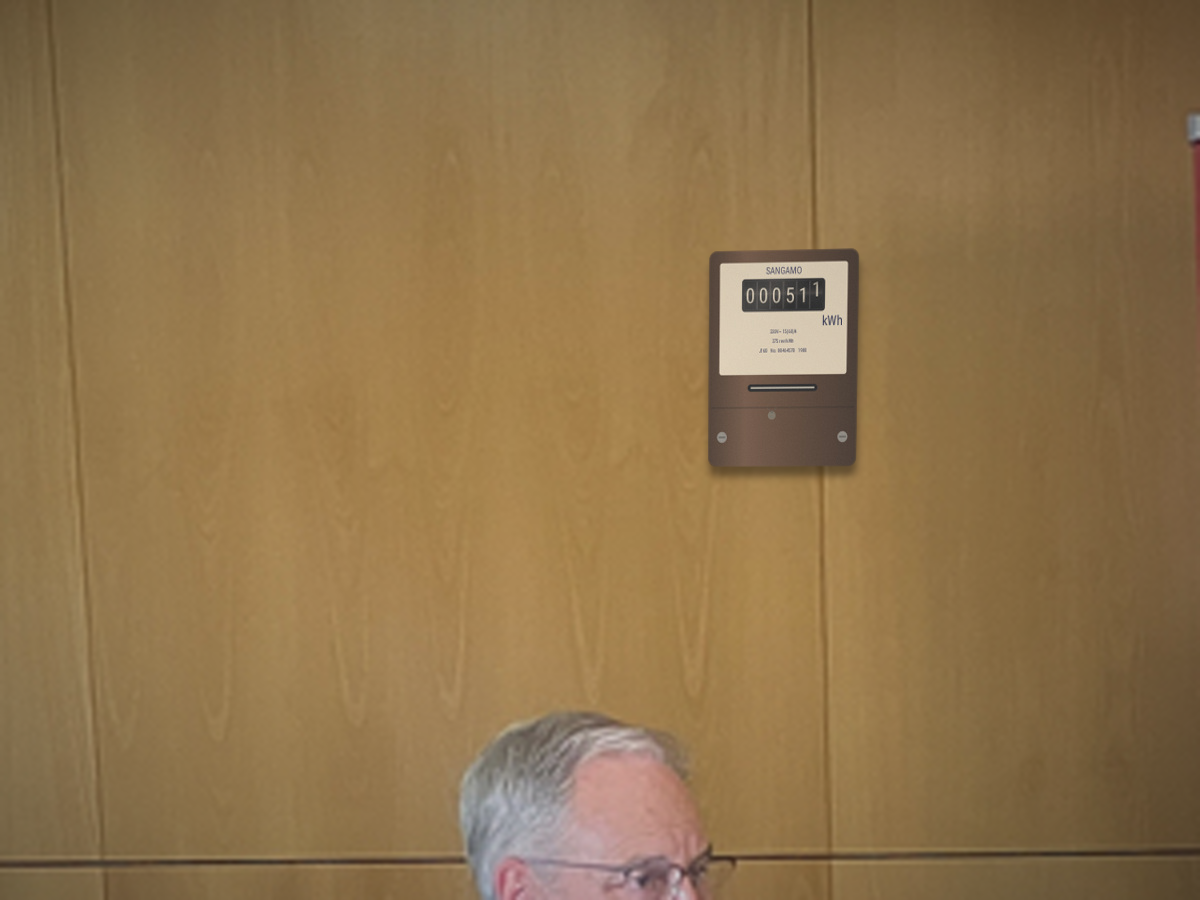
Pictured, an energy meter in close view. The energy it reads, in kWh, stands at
511 kWh
